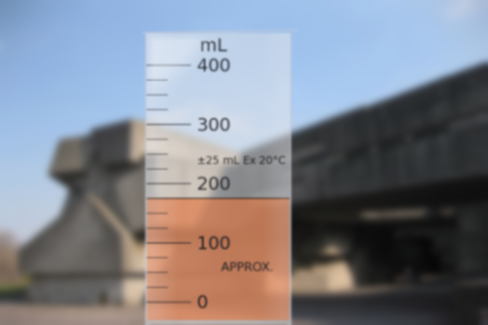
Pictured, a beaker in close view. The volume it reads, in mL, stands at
175 mL
